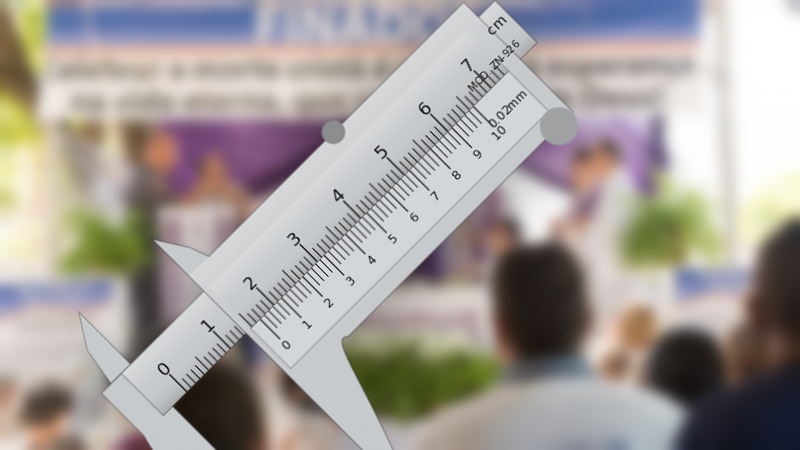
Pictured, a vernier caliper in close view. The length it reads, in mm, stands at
16.8 mm
